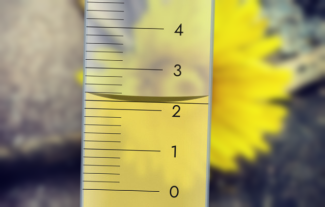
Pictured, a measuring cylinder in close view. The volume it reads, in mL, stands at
2.2 mL
